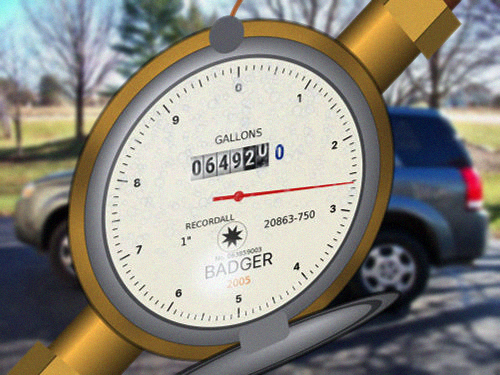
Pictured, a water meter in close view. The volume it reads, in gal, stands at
649202.6 gal
